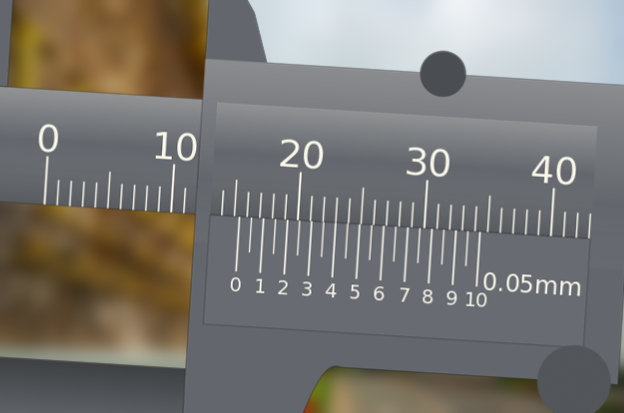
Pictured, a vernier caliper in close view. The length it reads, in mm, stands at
15.4 mm
